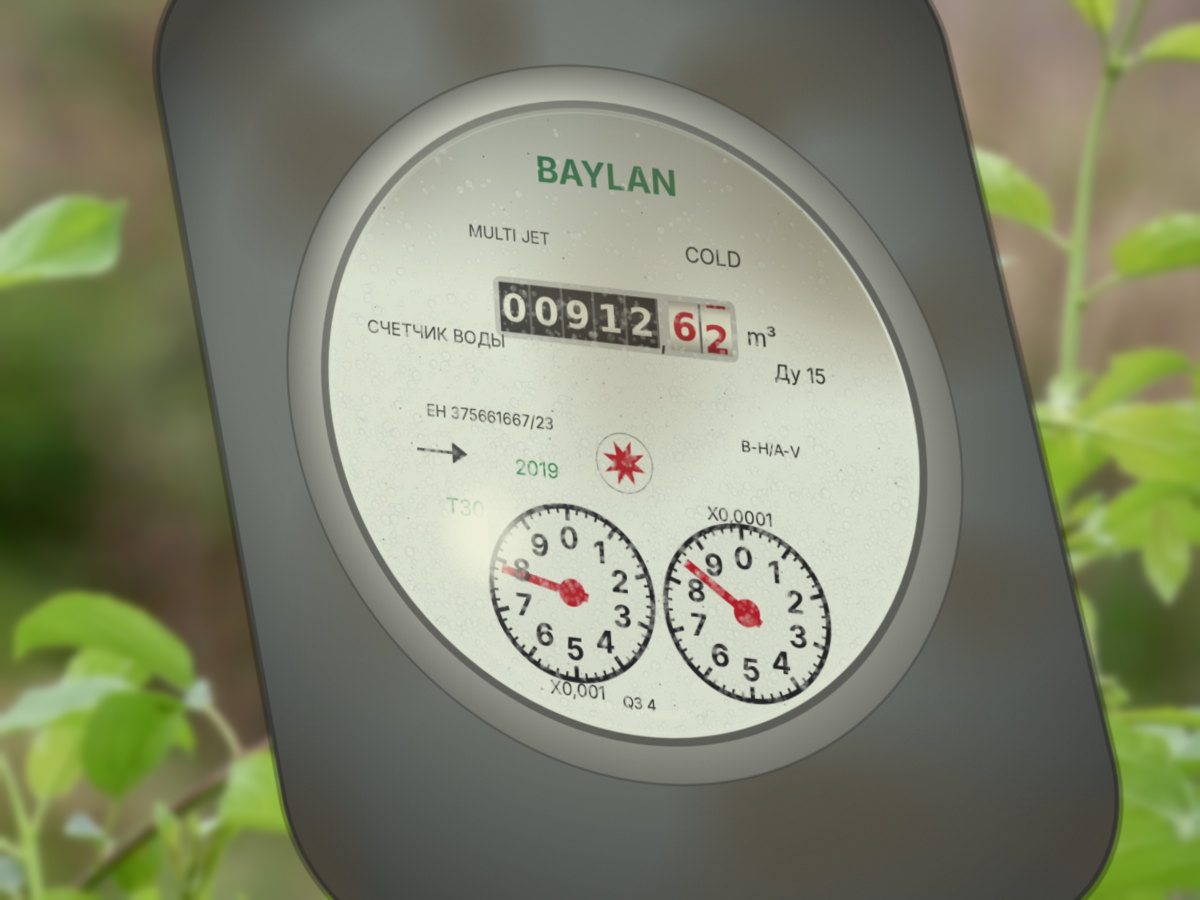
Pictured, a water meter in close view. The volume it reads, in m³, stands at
912.6178 m³
